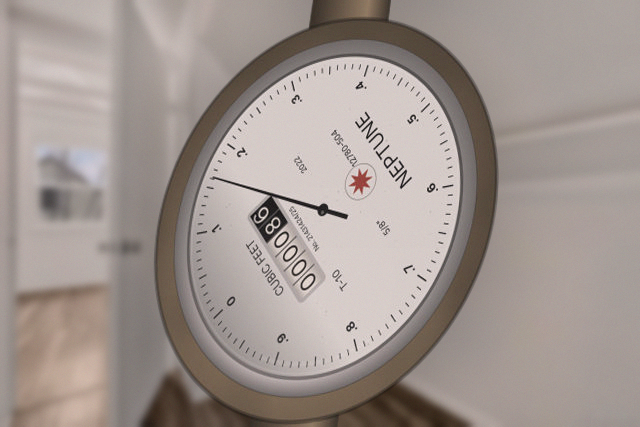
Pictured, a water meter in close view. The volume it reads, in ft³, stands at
86.16 ft³
